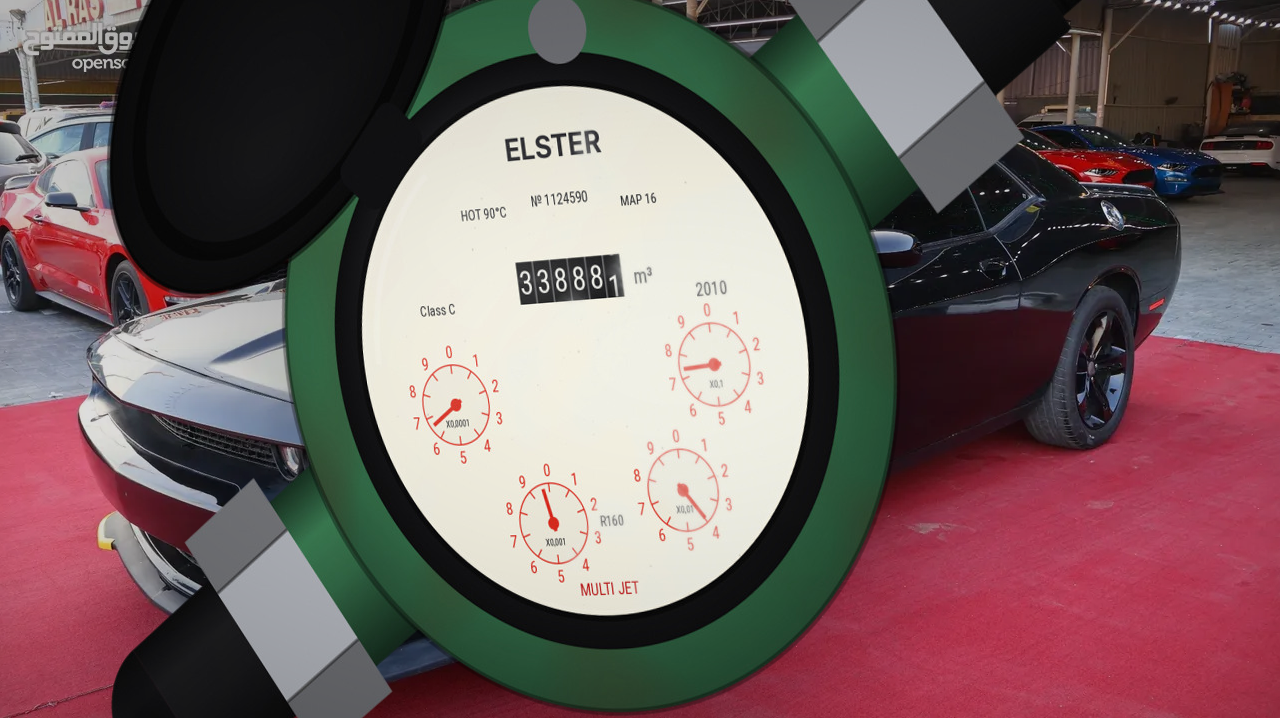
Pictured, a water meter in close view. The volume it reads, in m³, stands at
338880.7396 m³
